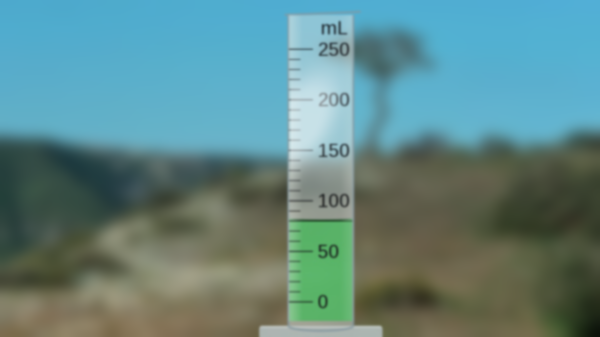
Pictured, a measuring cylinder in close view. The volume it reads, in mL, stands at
80 mL
